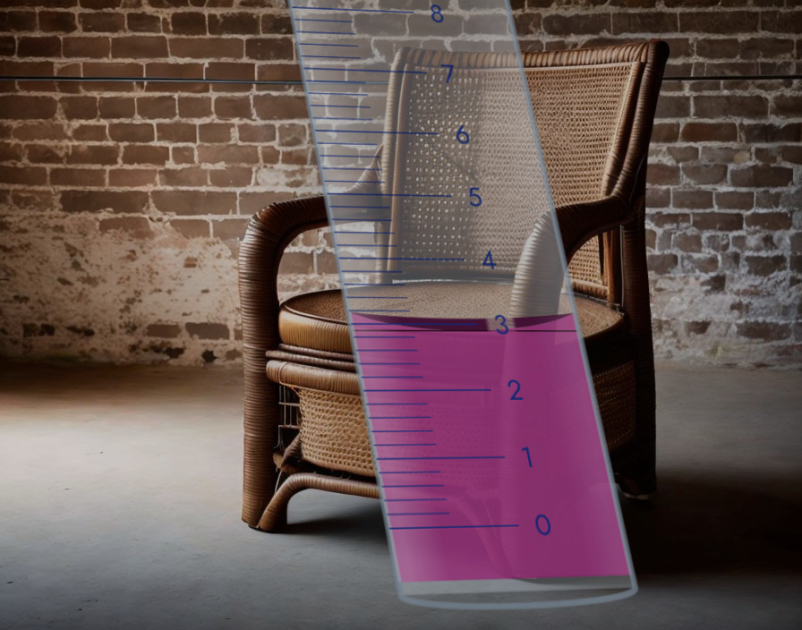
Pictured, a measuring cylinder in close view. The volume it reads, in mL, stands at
2.9 mL
